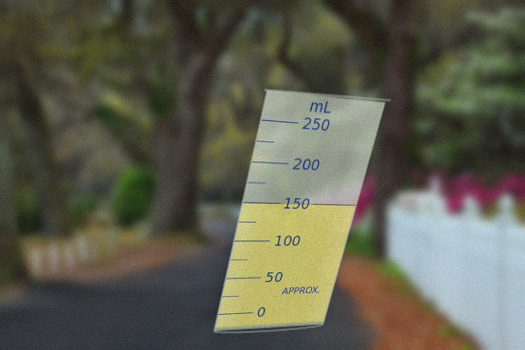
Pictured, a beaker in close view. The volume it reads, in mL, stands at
150 mL
